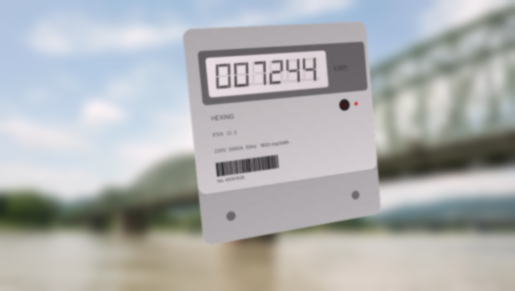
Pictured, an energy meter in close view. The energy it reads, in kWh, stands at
7244 kWh
